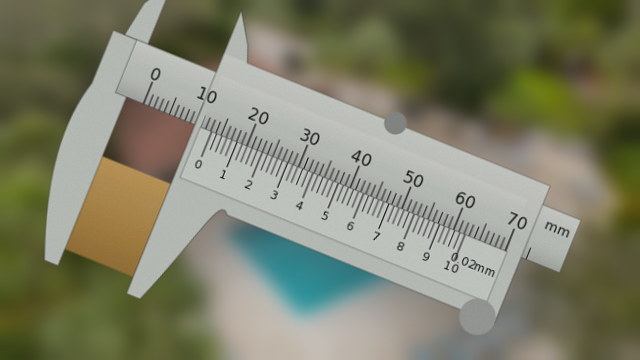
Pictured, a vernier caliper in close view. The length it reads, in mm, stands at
13.2 mm
